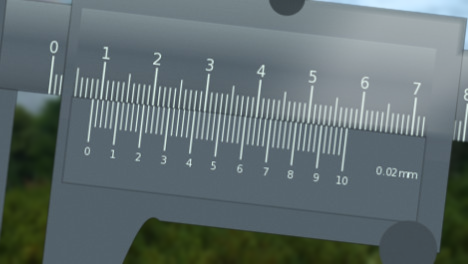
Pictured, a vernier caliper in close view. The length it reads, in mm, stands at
8.5 mm
